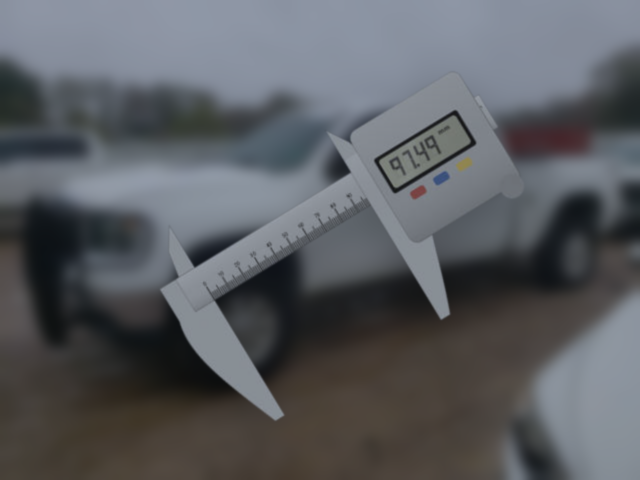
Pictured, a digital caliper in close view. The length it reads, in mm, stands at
97.49 mm
